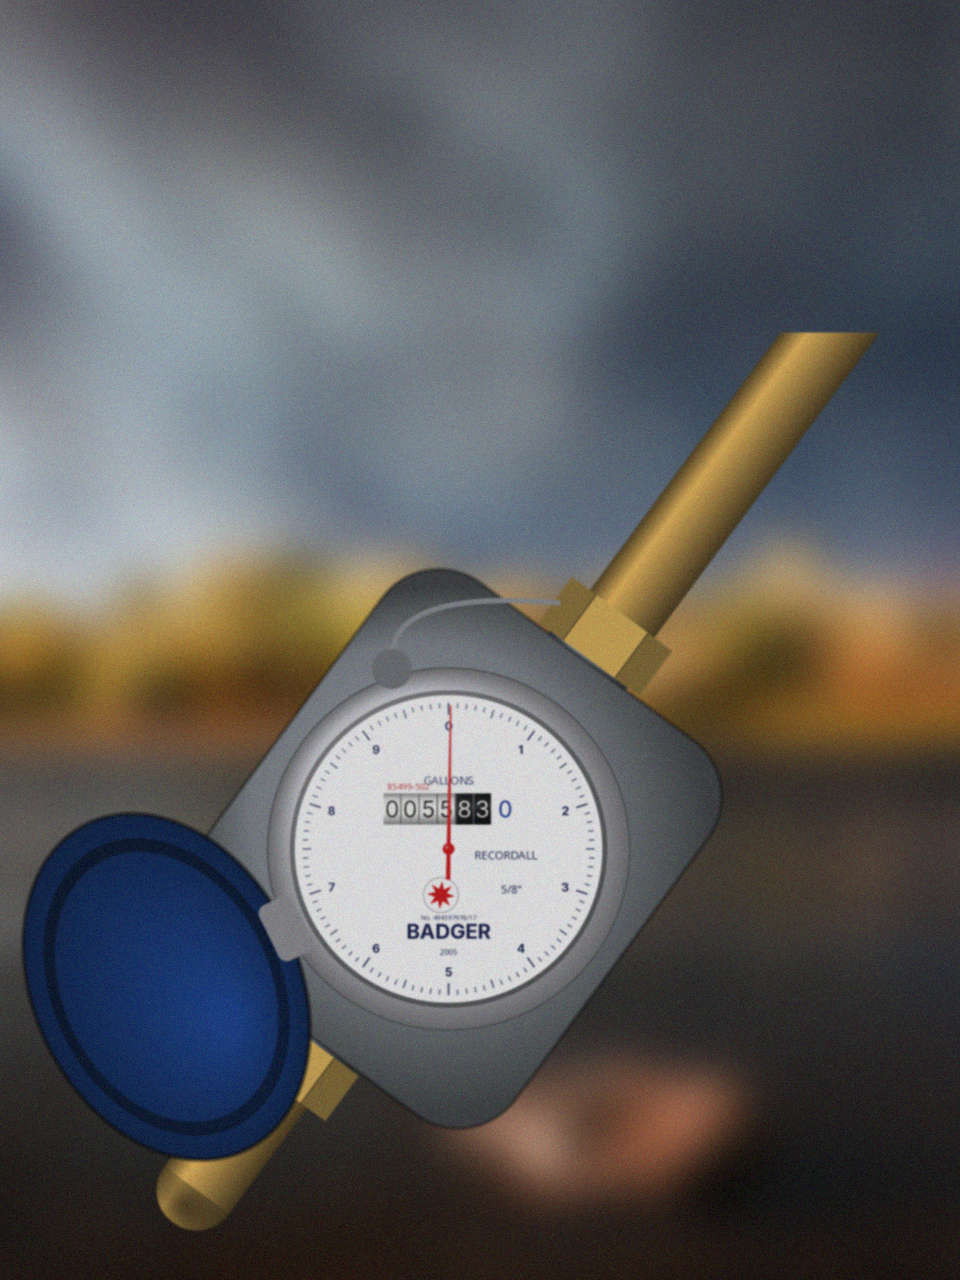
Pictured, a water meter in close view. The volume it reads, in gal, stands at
55830.0 gal
